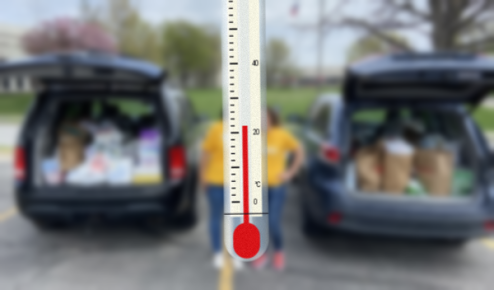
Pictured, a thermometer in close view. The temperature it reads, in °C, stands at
22 °C
